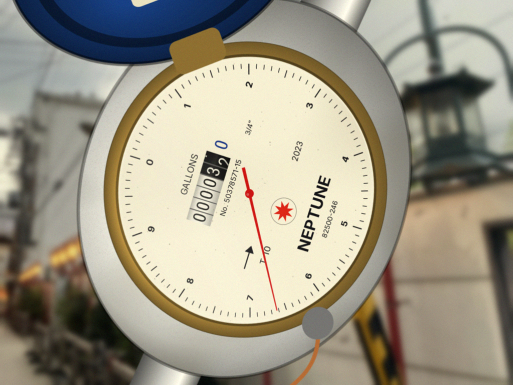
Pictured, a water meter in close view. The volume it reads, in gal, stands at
316.6 gal
